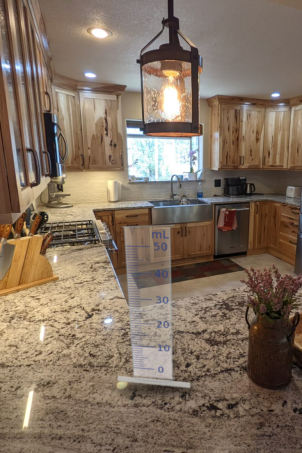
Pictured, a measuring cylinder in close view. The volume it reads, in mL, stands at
10 mL
